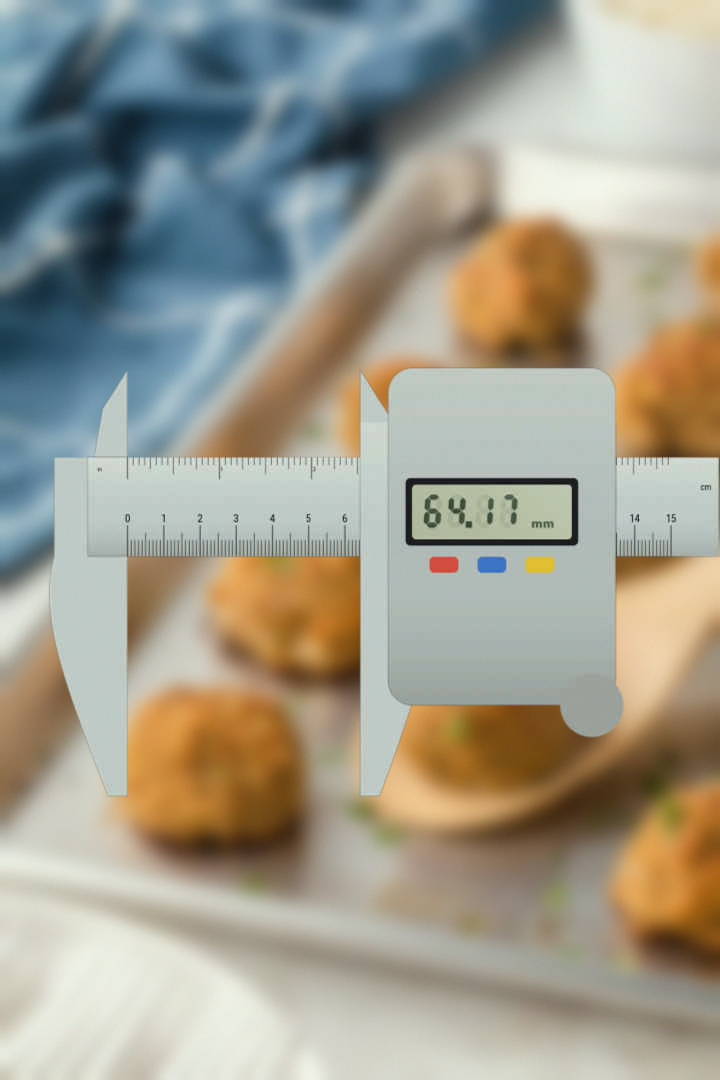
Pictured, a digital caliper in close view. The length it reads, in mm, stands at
64.17 mm
